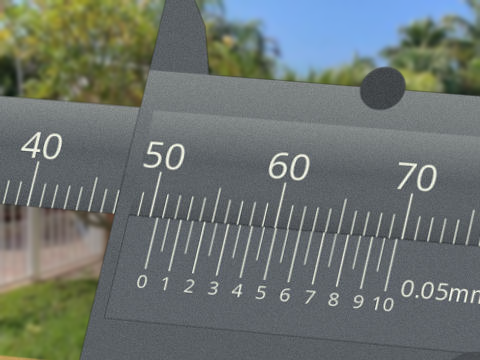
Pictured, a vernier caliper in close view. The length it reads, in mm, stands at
50.6 mm
